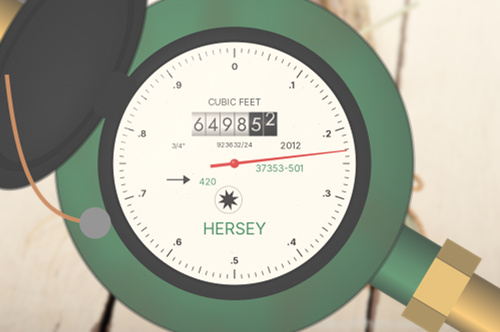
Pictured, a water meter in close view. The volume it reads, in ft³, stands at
649852.23 ft³
